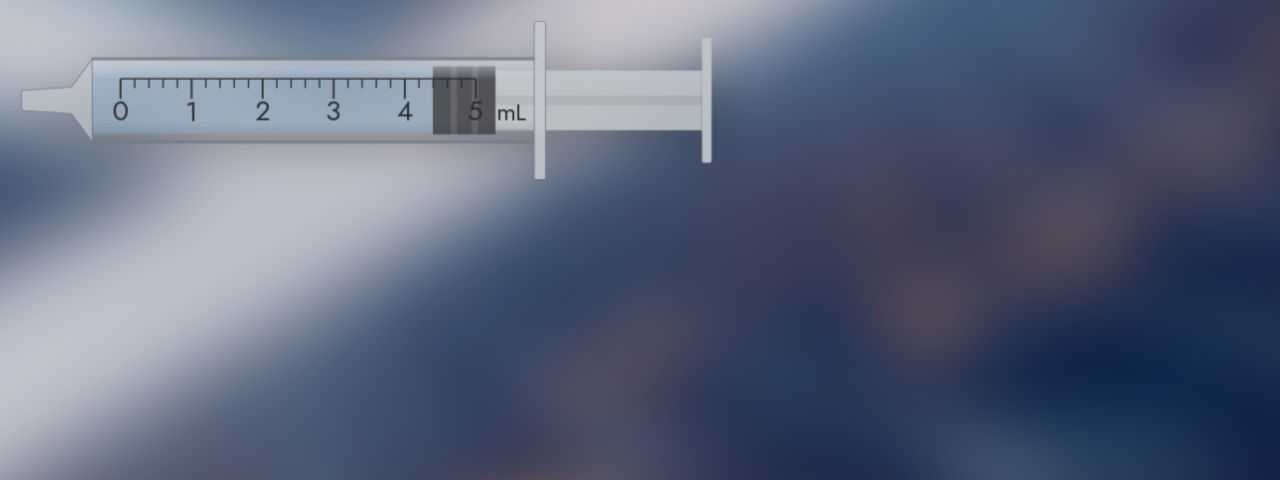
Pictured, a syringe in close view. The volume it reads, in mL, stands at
4.4 mL
